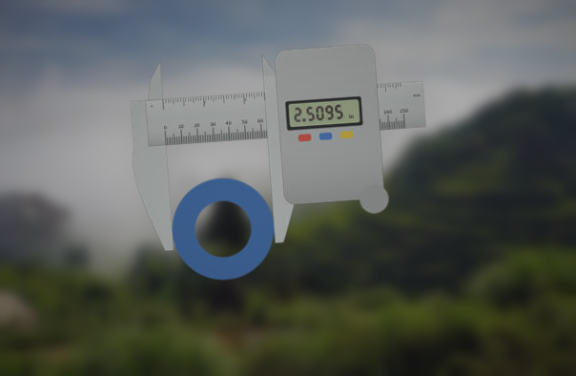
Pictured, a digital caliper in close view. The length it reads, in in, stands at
2.5095 in
